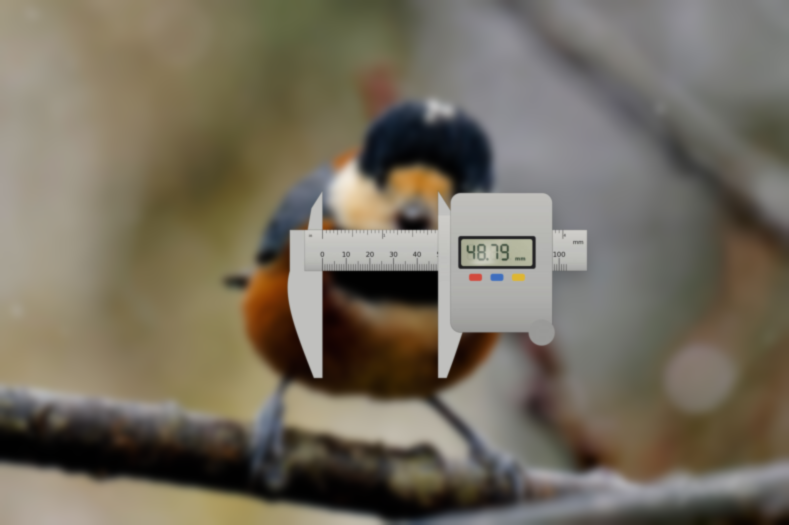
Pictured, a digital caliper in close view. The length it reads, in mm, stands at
48.79 mm
